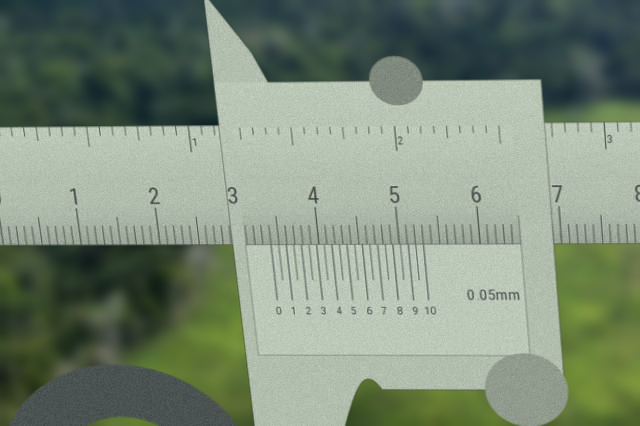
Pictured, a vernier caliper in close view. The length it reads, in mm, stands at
34.0 mm
